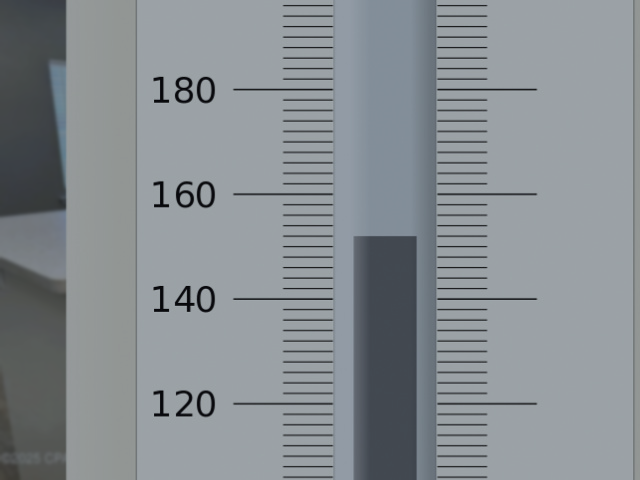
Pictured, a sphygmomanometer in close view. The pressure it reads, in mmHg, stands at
152 mmHg
